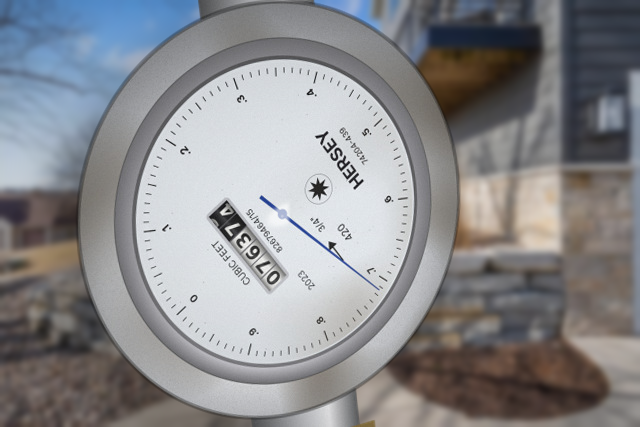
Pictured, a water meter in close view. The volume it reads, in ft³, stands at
76373.71 ft³
